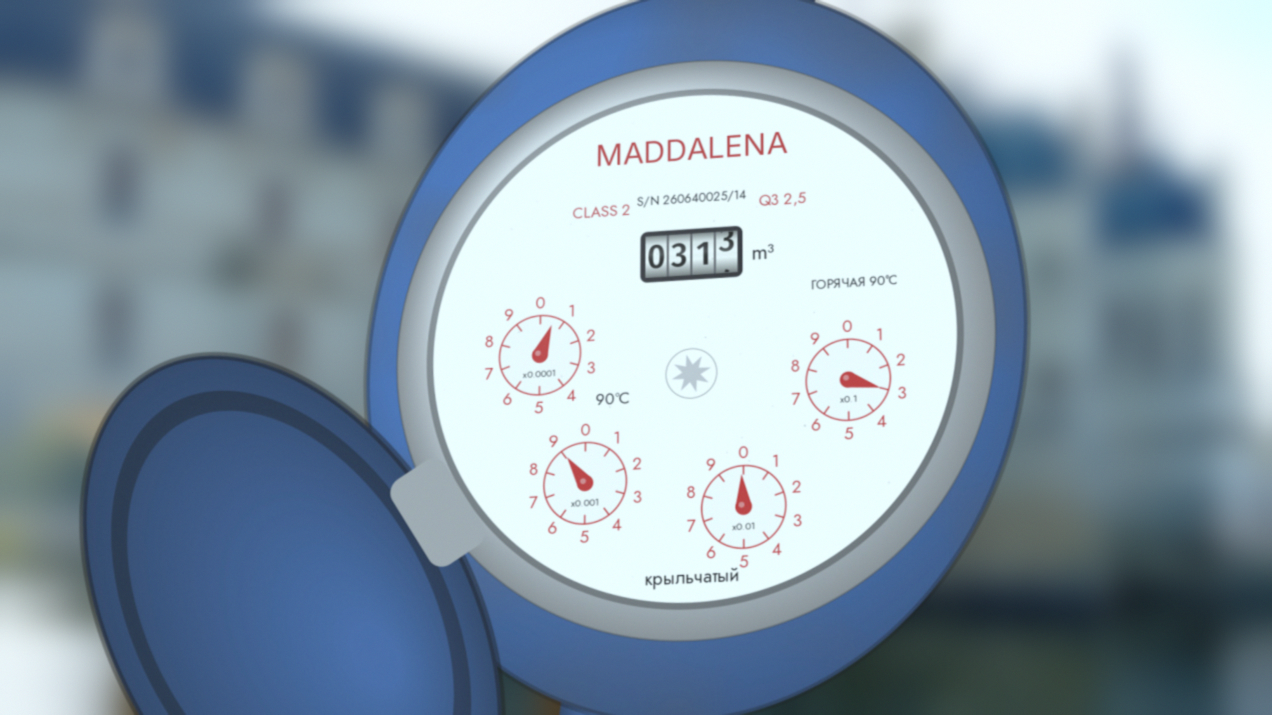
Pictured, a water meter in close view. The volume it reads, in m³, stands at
313.2990 m³
